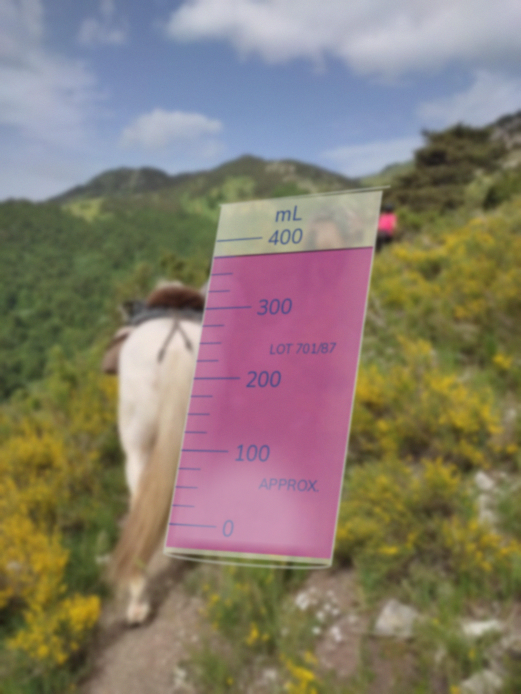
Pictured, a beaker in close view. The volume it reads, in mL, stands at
375 mL
